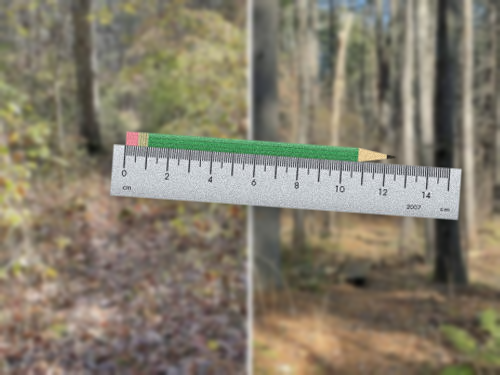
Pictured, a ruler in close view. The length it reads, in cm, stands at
12.5 cm
